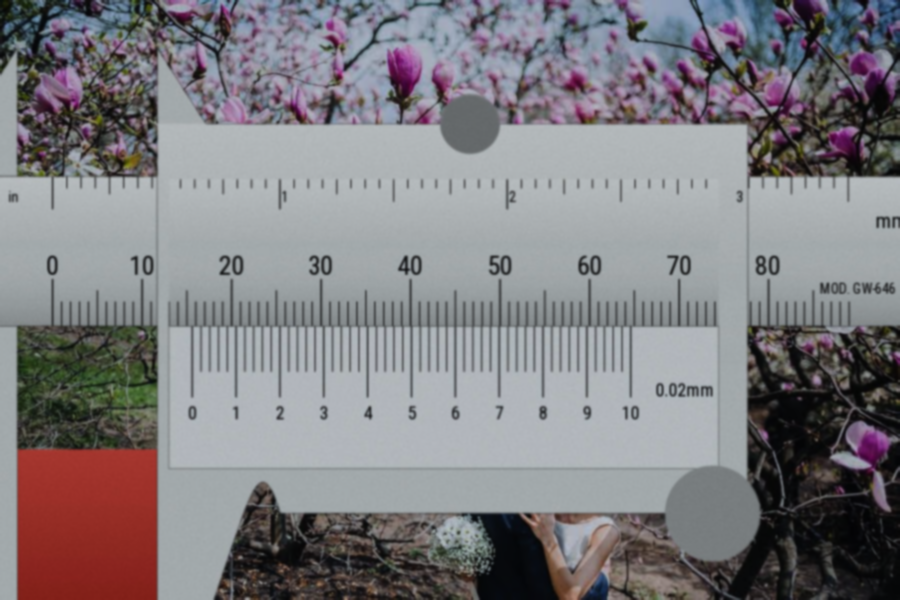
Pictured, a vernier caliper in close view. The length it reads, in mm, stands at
15.6 mm
